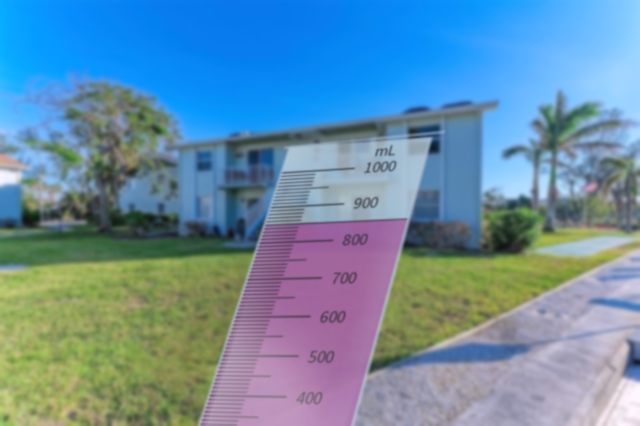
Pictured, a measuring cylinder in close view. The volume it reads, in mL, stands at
850 mL
